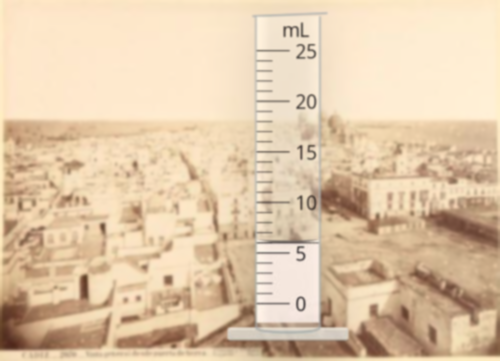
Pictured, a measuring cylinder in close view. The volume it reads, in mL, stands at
6 mL
